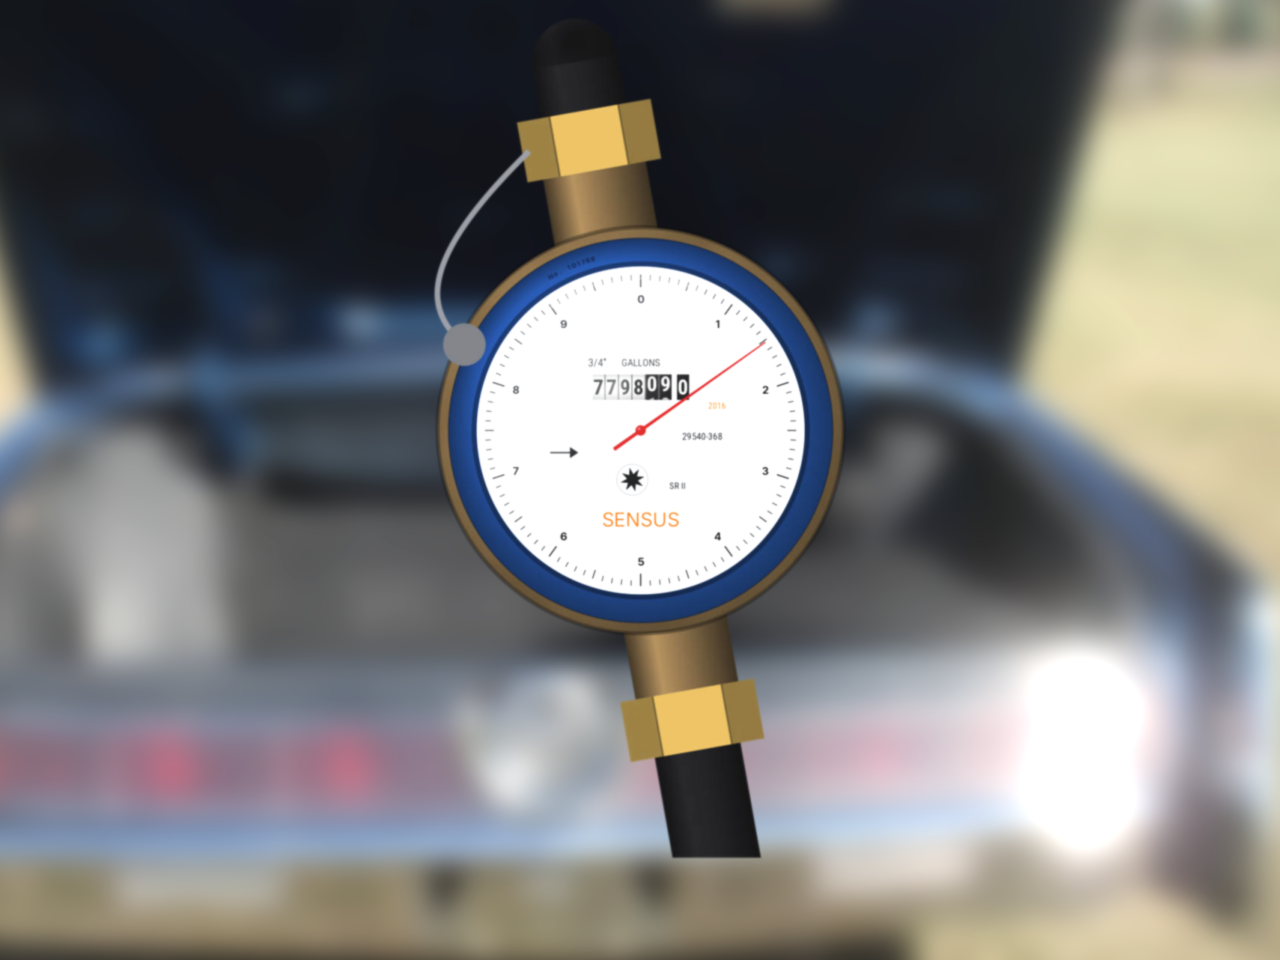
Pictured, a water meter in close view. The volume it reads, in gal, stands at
7798091.5 gal
